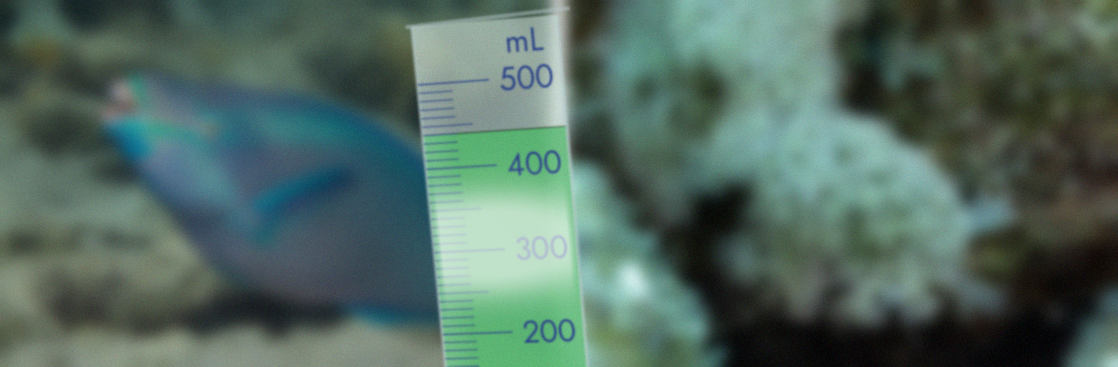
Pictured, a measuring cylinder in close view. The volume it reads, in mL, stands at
440 mL
